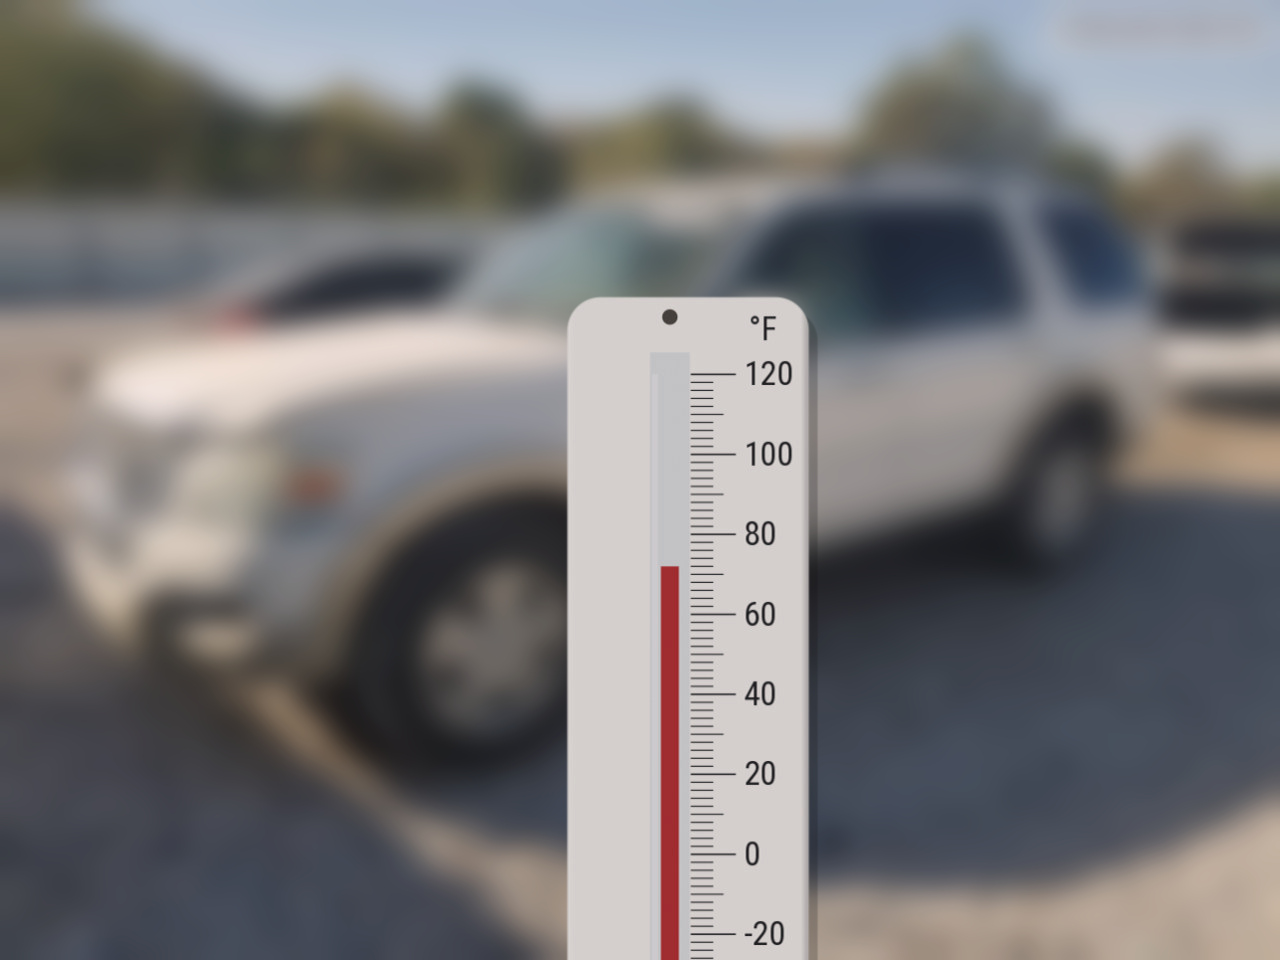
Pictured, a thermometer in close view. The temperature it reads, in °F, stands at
72 °F
